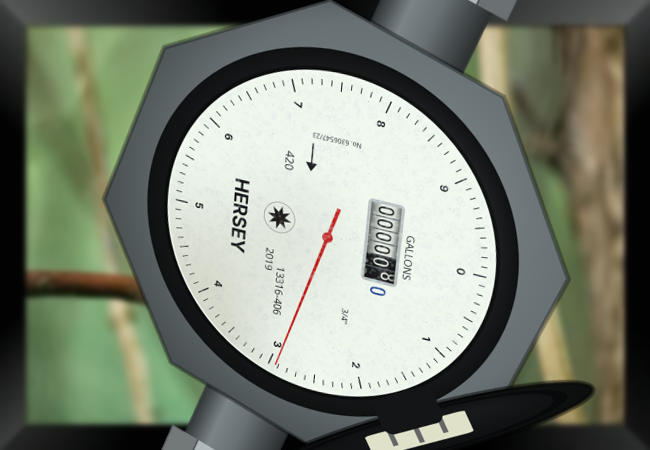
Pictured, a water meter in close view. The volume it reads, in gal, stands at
82.9 gal
